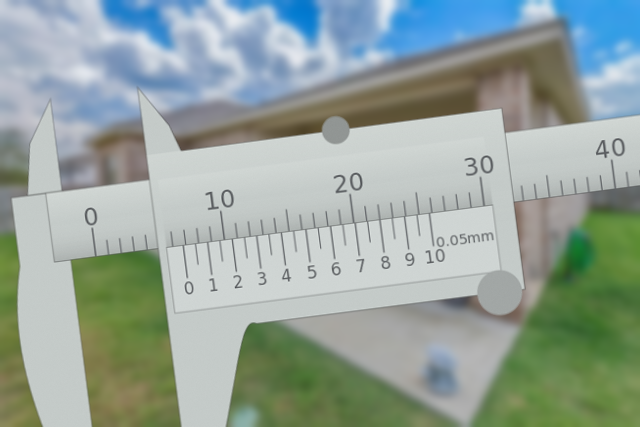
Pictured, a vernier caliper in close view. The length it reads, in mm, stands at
6.8 mm
